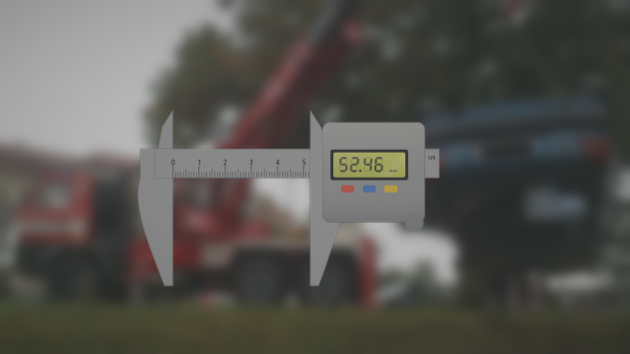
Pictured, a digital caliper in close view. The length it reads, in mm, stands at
52.46 mm
